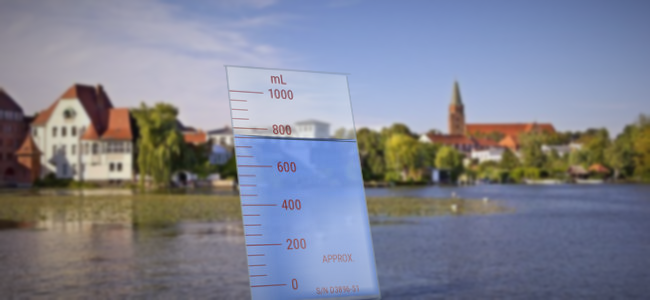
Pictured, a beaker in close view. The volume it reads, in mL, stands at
750 mL
